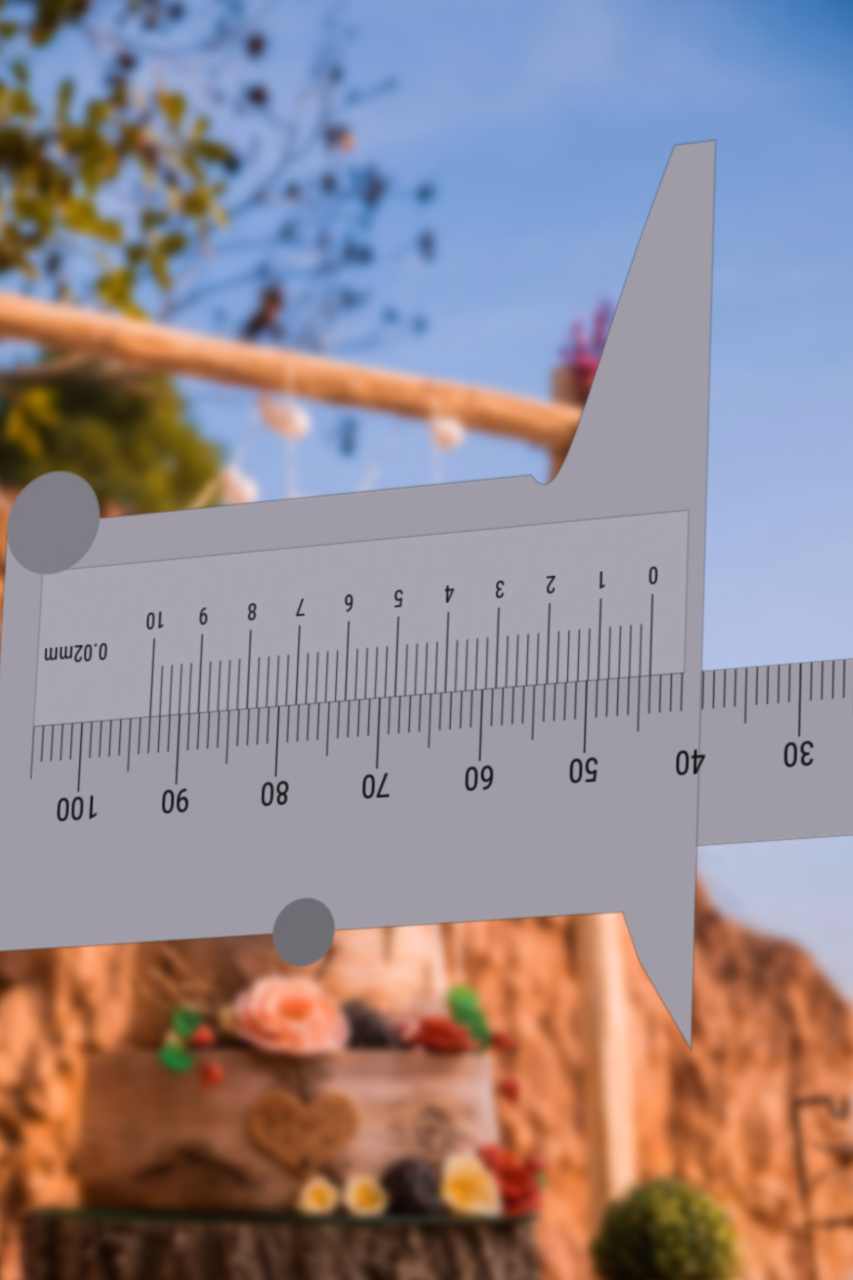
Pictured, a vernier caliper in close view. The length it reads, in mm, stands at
44.0 mm
